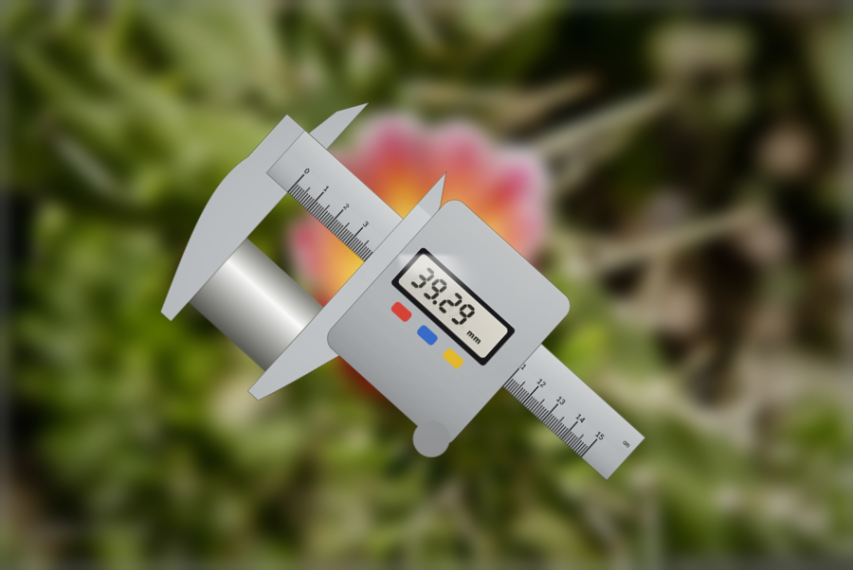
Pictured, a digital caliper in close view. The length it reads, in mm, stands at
39.29 mm
